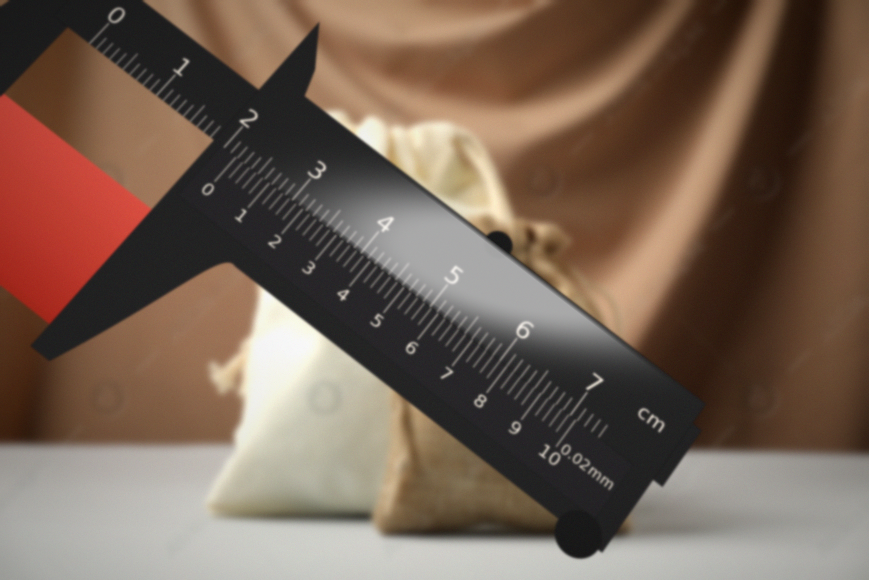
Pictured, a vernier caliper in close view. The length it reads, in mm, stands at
21.8 mm
